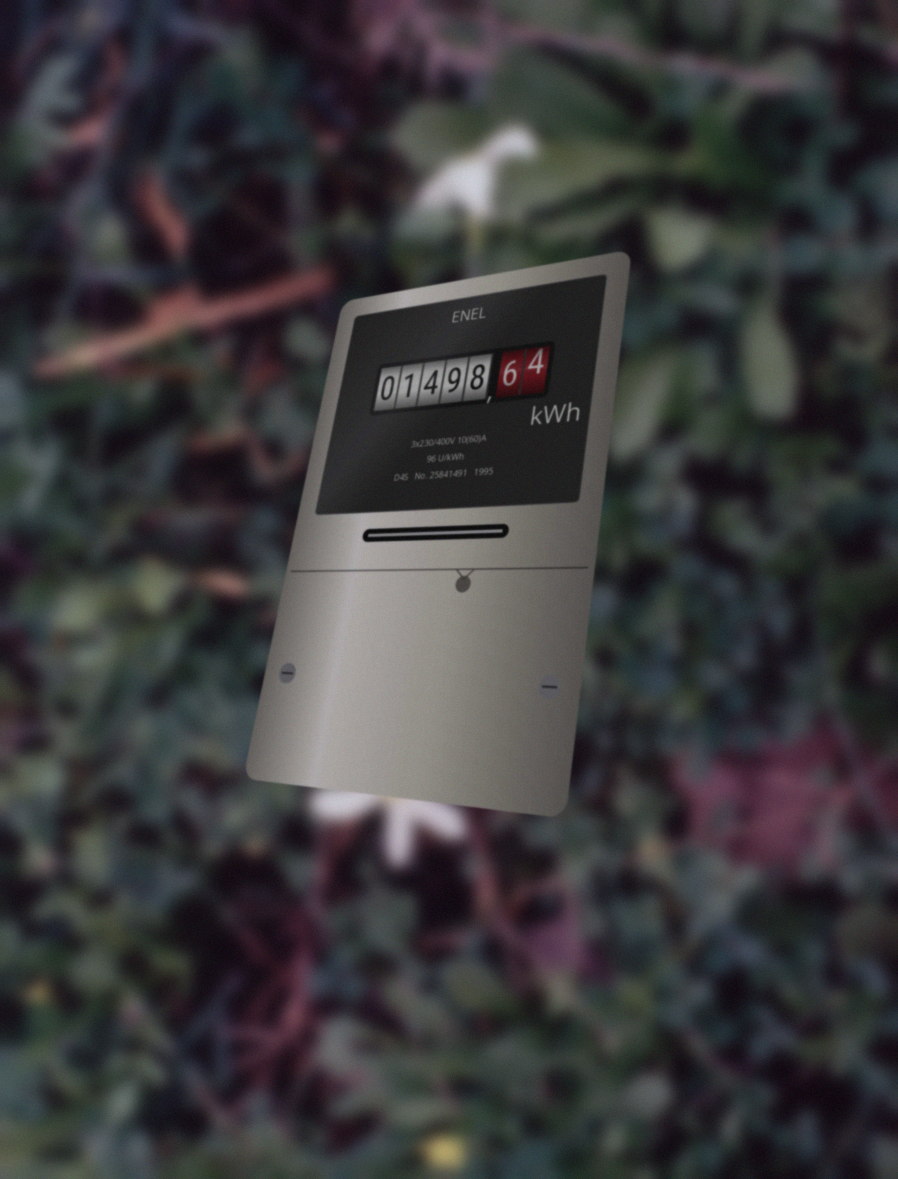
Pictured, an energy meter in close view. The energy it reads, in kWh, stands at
1498.64 kWh
